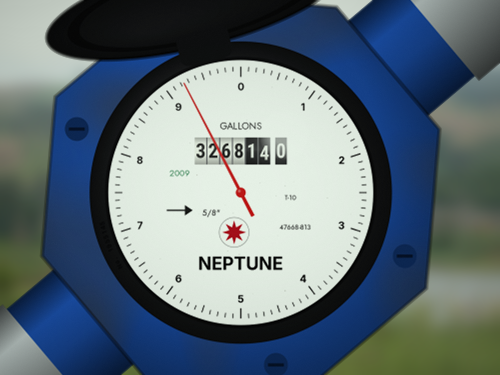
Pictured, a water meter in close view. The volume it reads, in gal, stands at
3268139.2 gal
